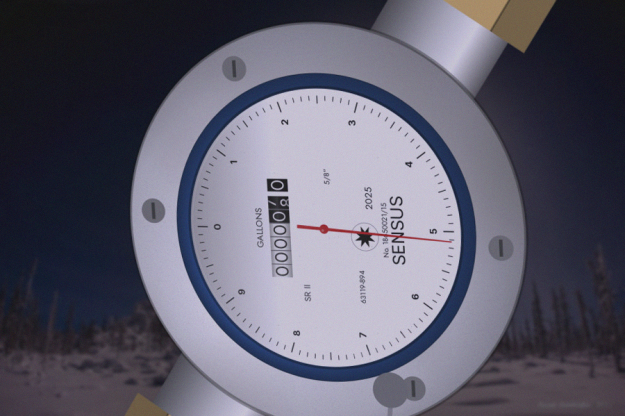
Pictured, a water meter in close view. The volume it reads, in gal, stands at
75.1 gal
